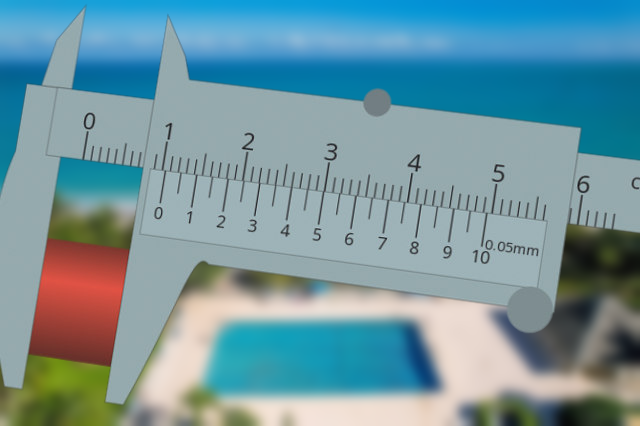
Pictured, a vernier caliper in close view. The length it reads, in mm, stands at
10.4 mm
